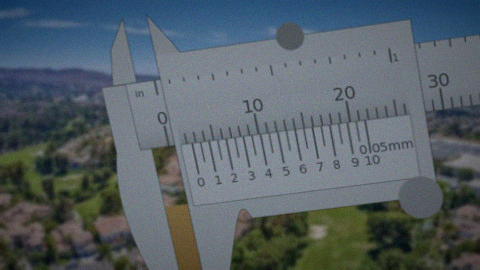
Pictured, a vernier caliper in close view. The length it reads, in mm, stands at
2.6 mm
